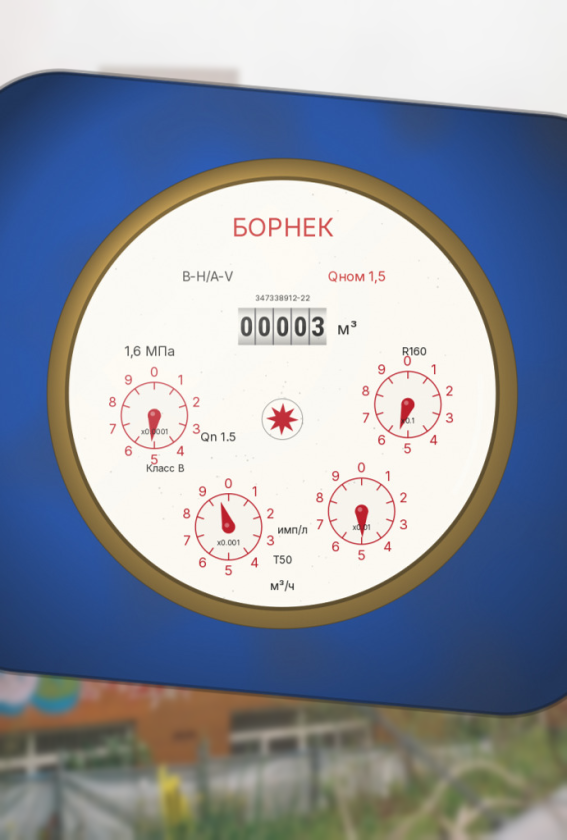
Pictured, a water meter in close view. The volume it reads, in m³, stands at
3.5495 m³
